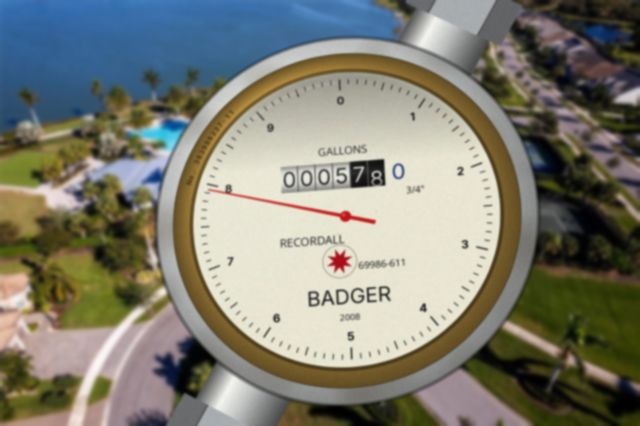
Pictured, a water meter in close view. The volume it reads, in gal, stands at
5777.9 gal
